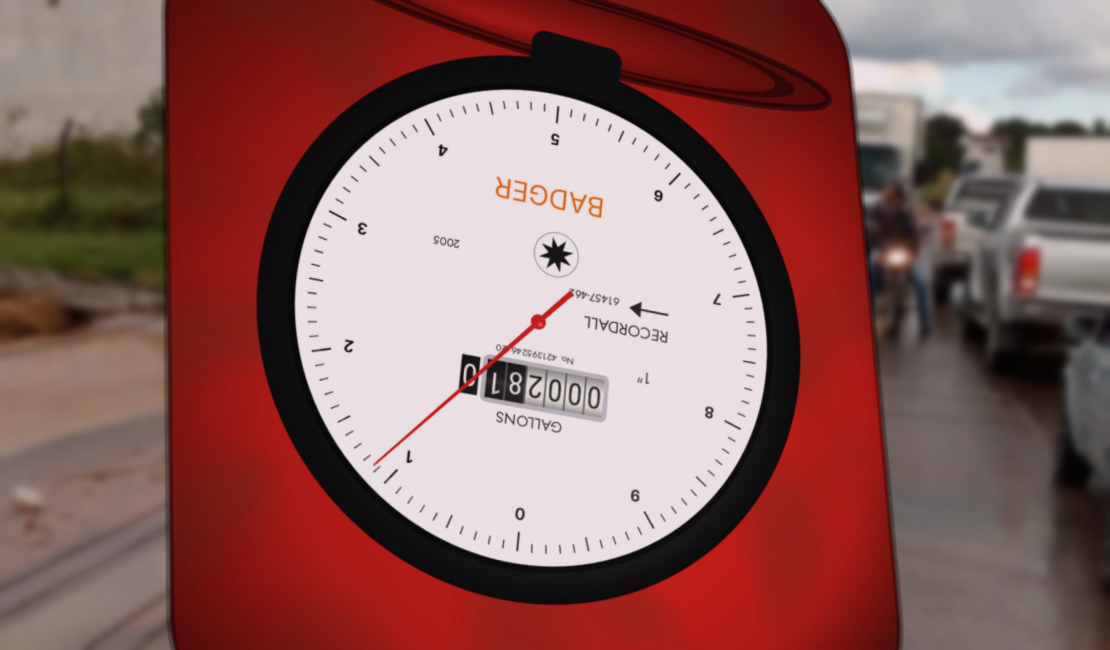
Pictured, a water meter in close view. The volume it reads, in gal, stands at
2811.1 gal
